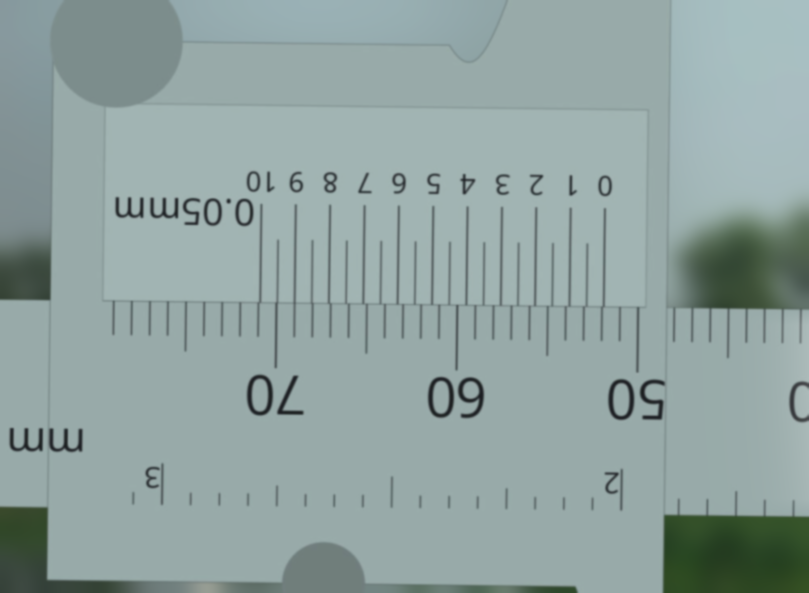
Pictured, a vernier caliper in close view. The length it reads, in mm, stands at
51.9 mm
